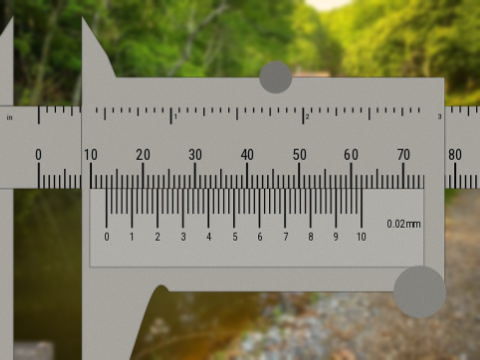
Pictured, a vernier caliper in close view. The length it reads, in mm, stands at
13.0 mm
